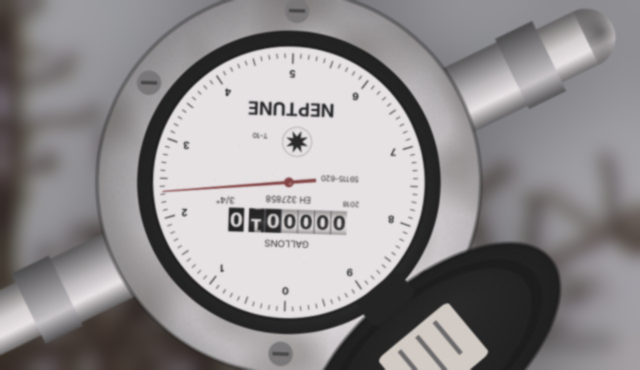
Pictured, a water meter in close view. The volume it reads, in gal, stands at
12.3 gal
